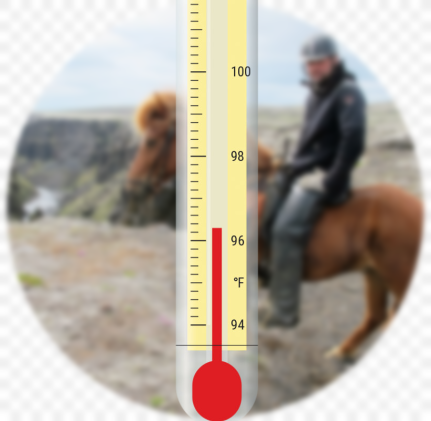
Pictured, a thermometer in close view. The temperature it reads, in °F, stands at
96.3 °F
